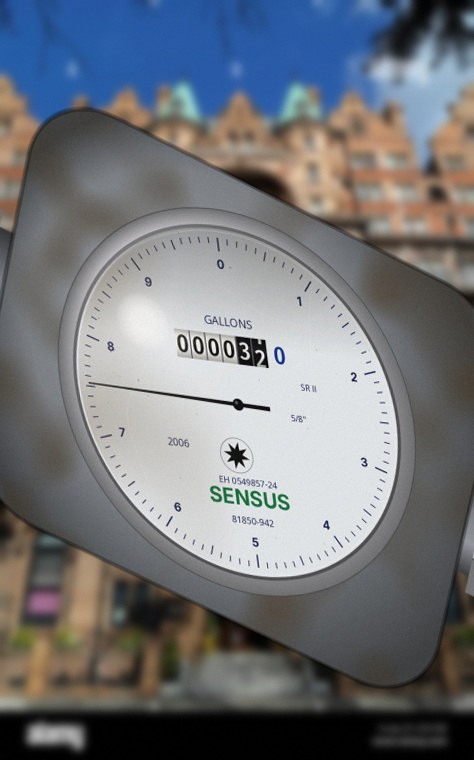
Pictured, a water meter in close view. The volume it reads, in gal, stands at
317.5 gal
